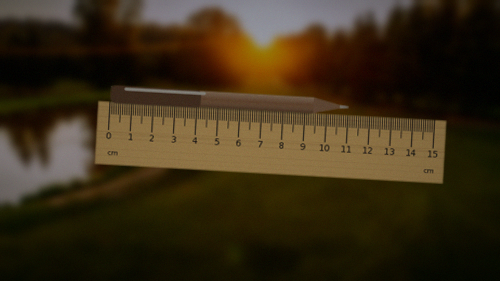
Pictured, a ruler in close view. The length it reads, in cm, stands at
11 cm
